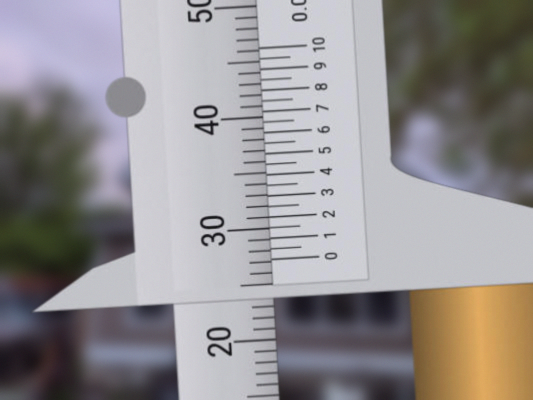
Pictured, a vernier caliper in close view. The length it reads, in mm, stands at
27.2 mm
